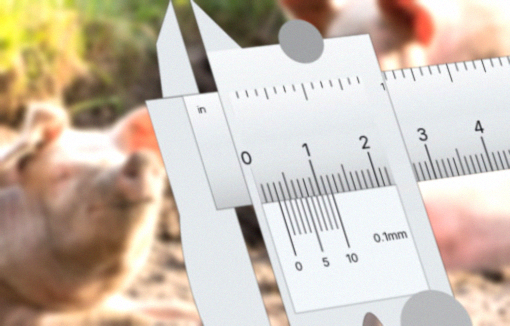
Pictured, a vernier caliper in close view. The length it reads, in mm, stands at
3.0 mm
